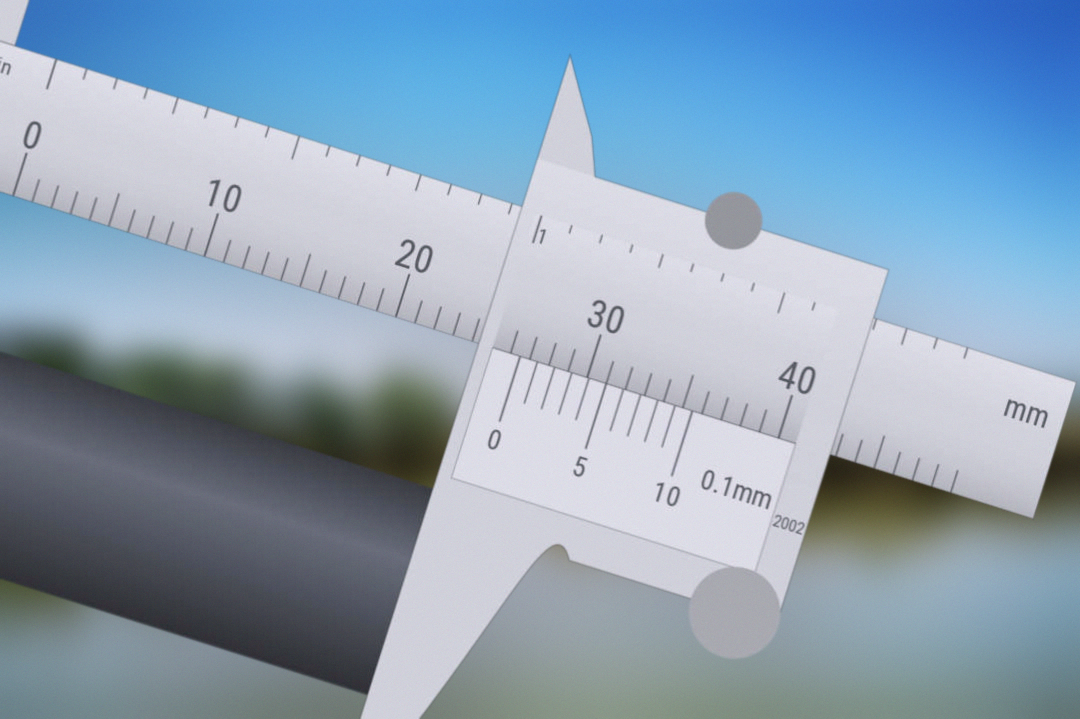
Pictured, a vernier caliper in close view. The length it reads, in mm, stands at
26.5 mm
